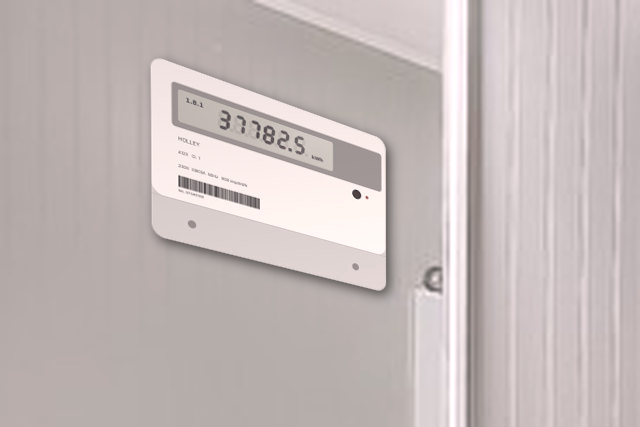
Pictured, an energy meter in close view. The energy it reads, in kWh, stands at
37782.5 kWh
